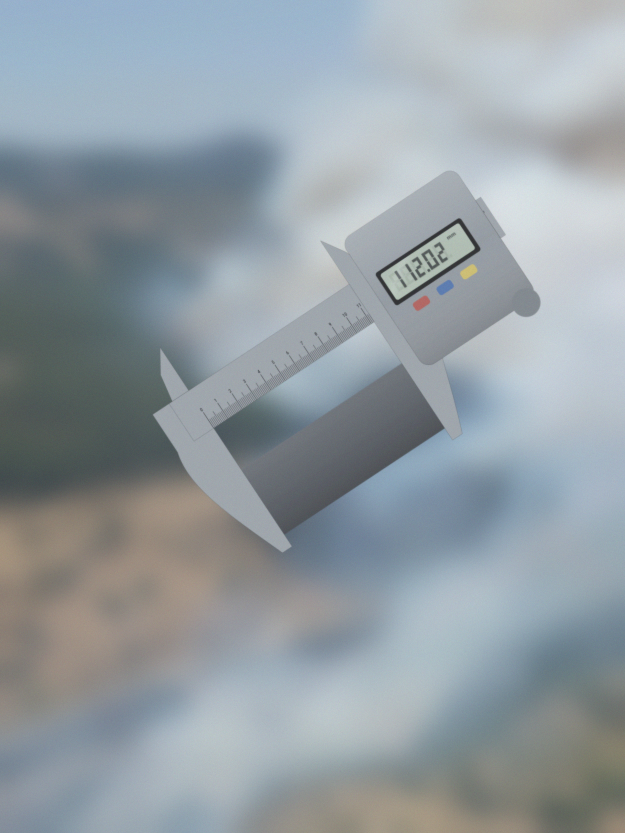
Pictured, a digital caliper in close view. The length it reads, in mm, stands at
112.02 mm
